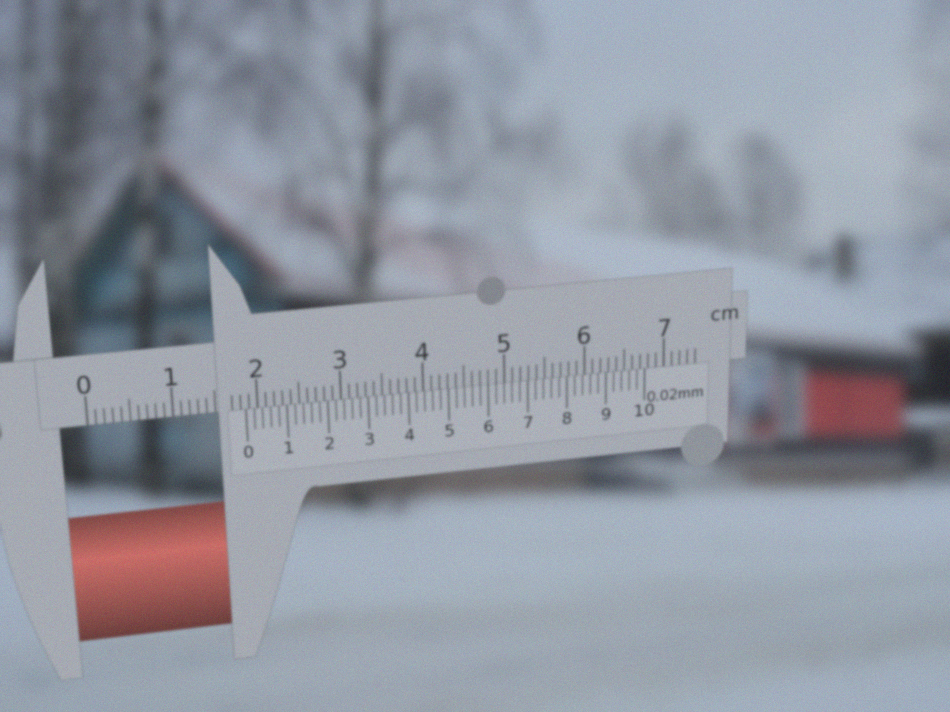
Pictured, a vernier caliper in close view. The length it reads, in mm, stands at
18.6 mm
